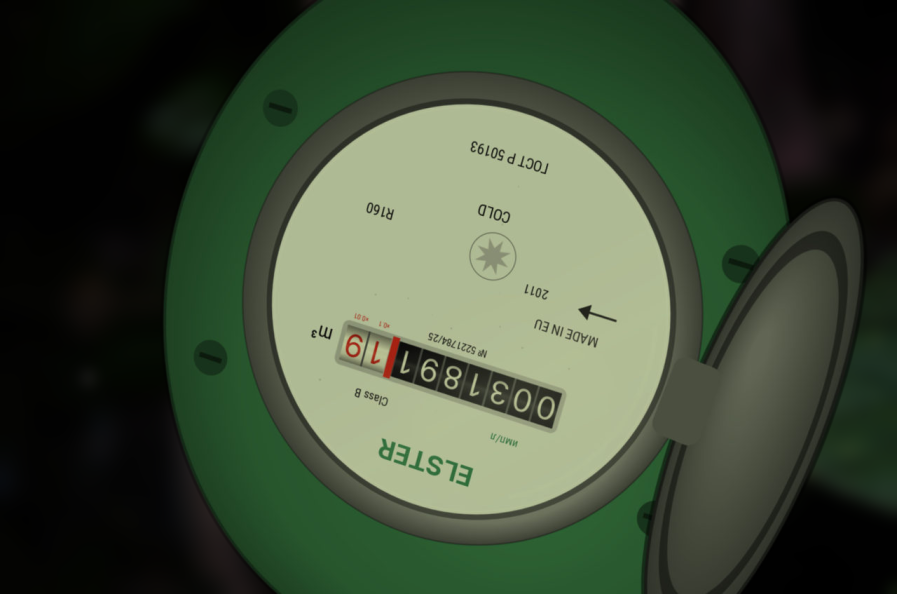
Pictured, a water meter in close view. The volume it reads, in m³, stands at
31891.19 m³
